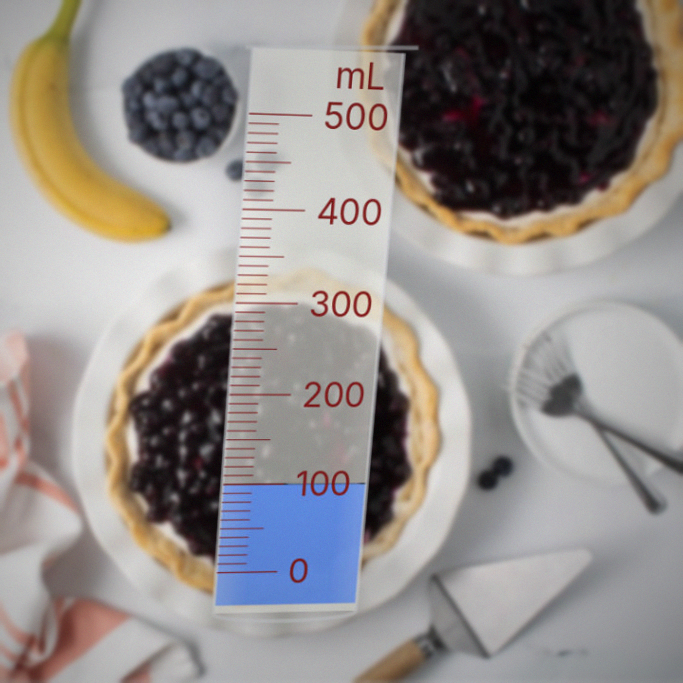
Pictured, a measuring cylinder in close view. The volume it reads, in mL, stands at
100 mL
